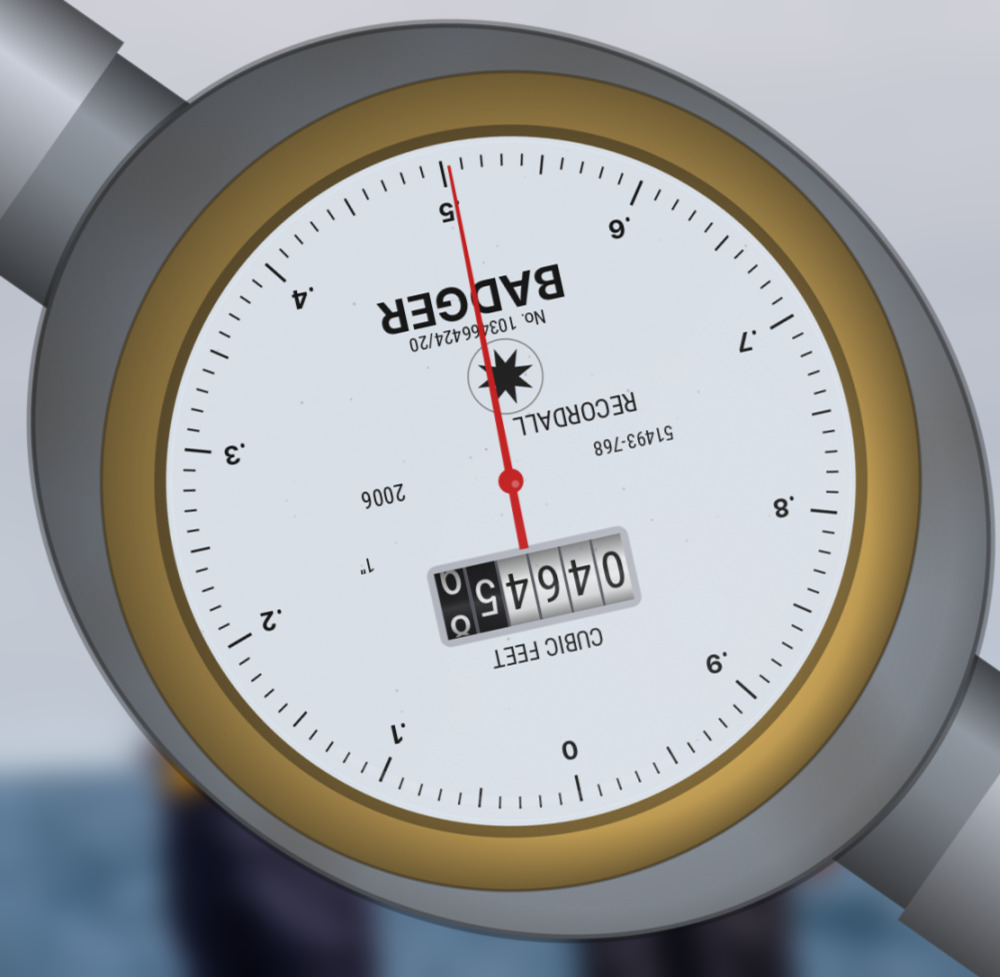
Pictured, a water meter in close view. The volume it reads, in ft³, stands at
46458.50 ft³
